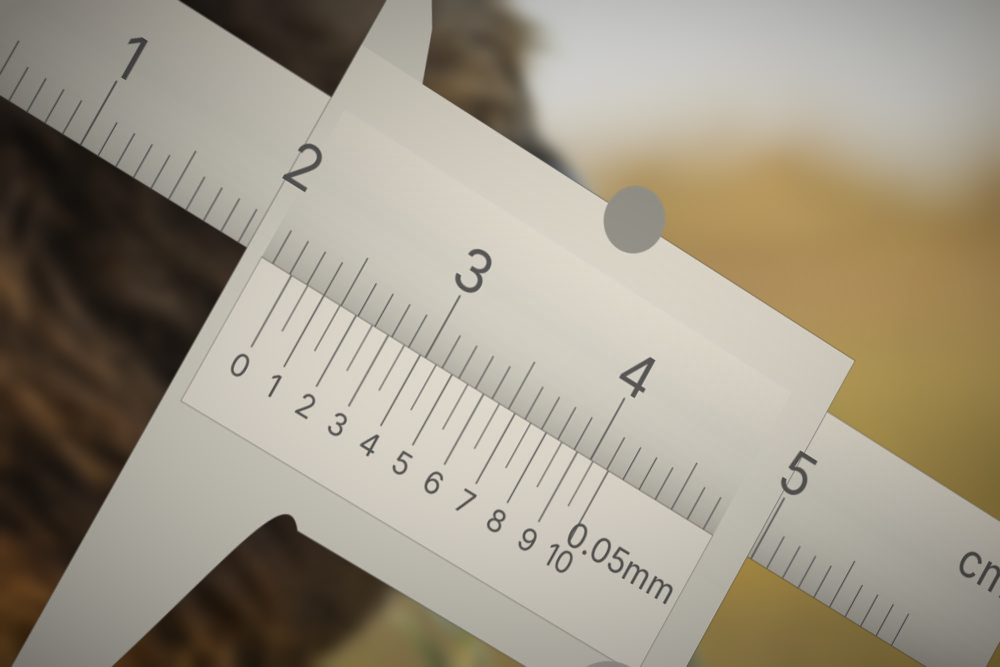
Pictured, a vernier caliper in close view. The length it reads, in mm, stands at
22.1 mm
